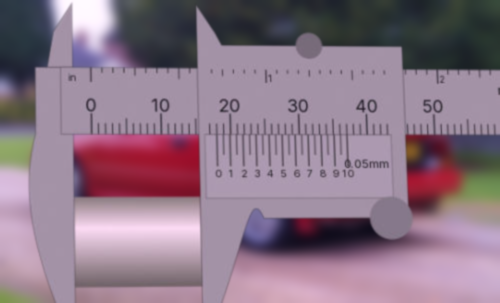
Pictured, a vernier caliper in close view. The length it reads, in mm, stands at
18.0 mm
